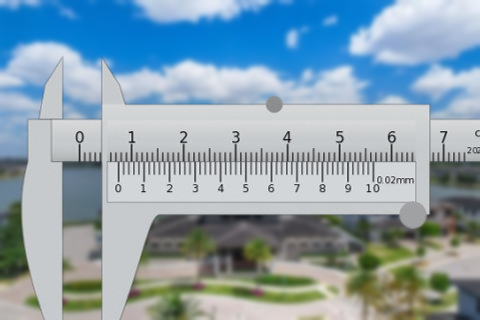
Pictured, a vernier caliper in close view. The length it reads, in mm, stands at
7.5 mm
